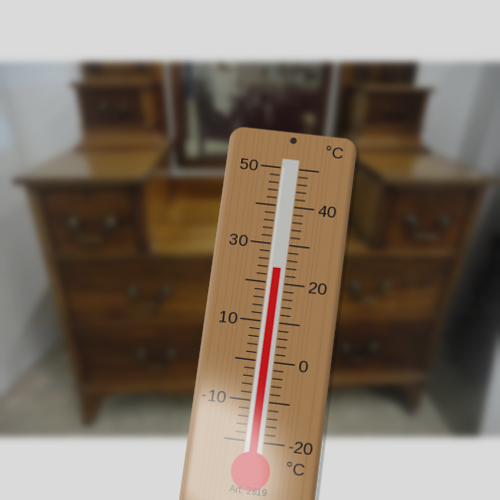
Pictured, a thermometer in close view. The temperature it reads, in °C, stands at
24 °C
